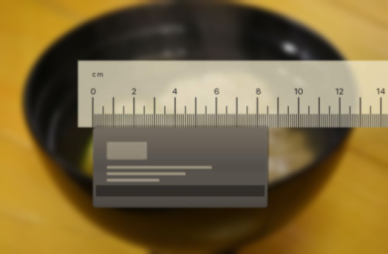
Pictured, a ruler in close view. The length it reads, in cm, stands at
8.5 cm
